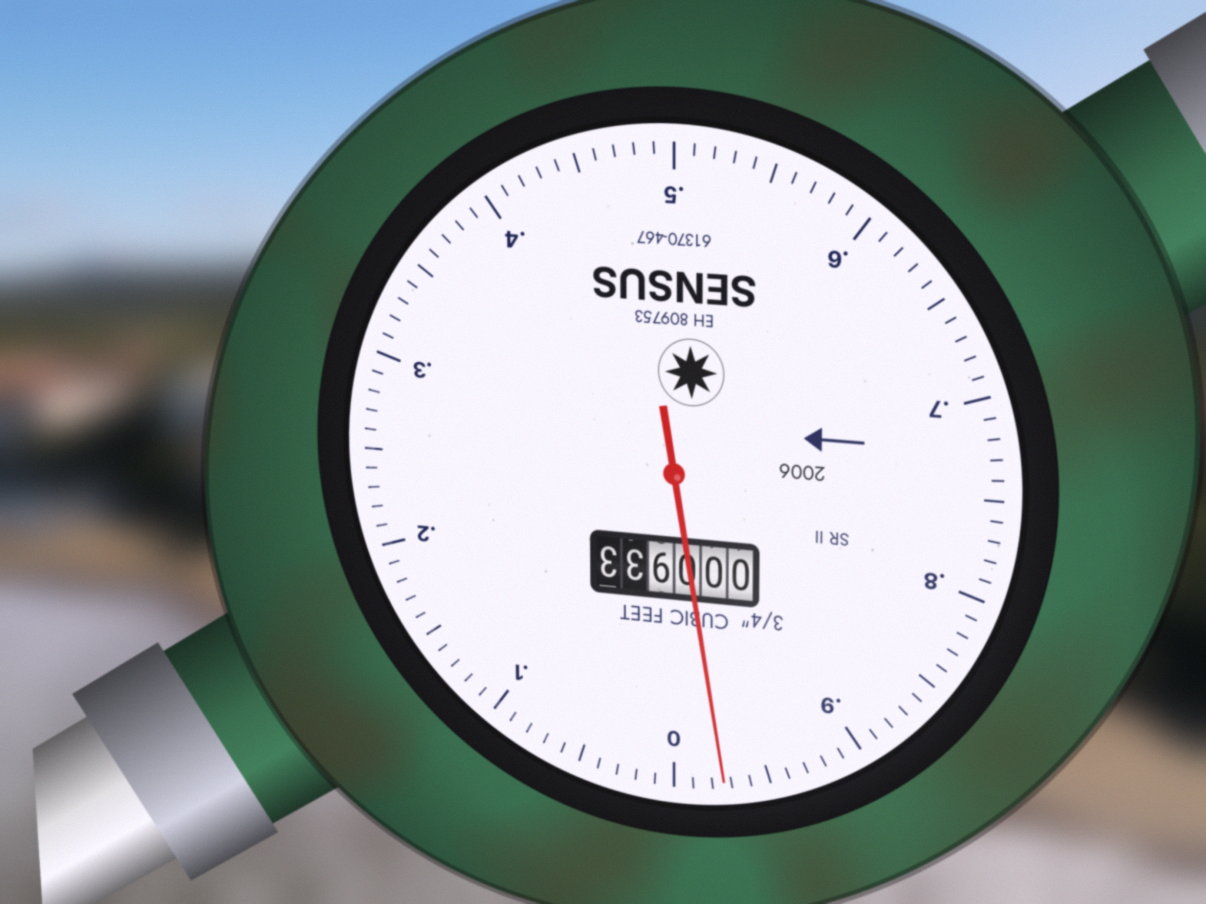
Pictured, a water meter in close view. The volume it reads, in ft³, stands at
932.97 ft³
